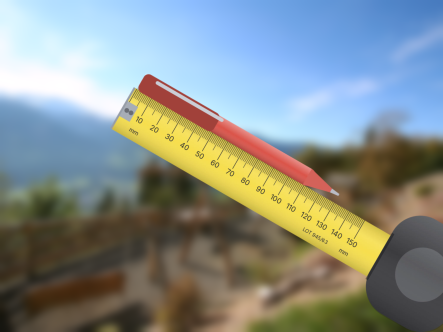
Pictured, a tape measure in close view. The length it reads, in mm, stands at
130 mm
